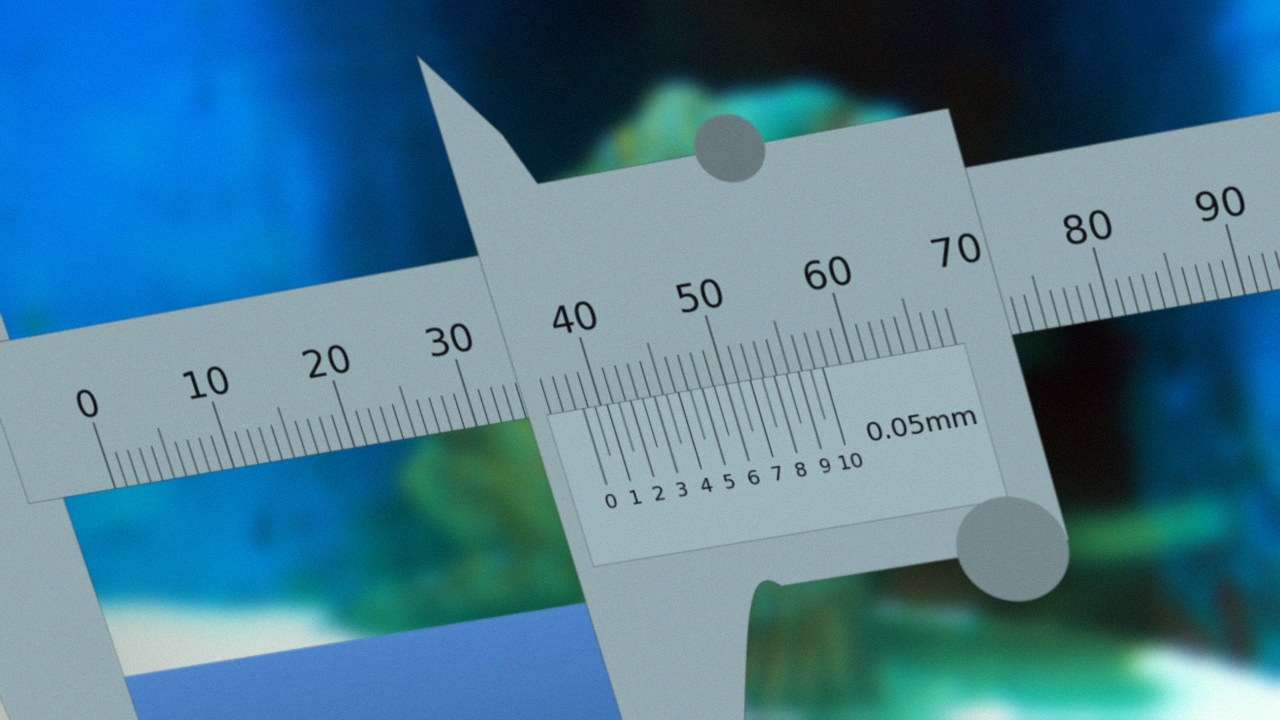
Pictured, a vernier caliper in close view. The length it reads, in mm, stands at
38.6 mm
